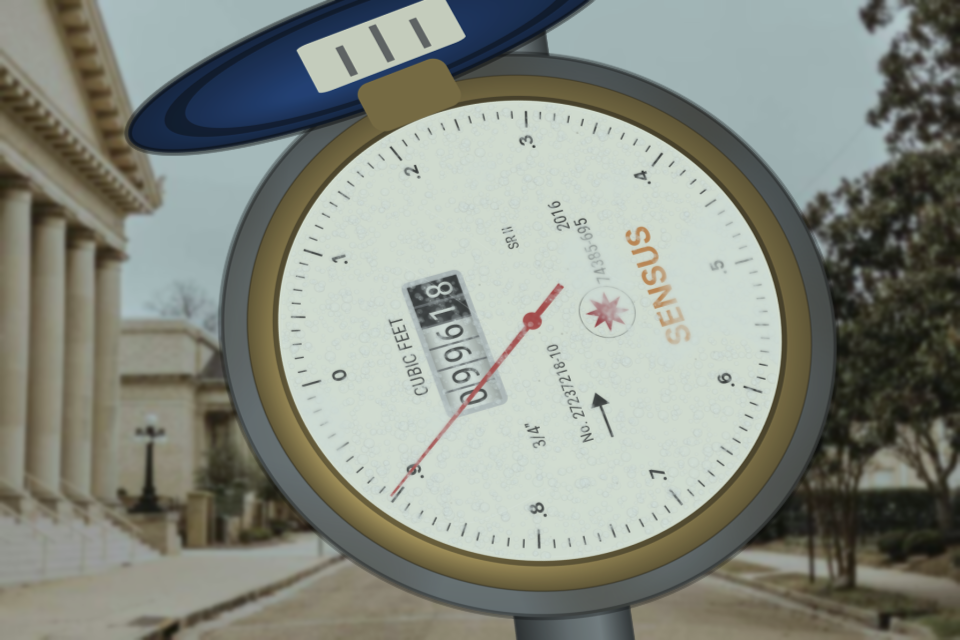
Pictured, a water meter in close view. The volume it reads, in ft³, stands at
99617.90 ft³
